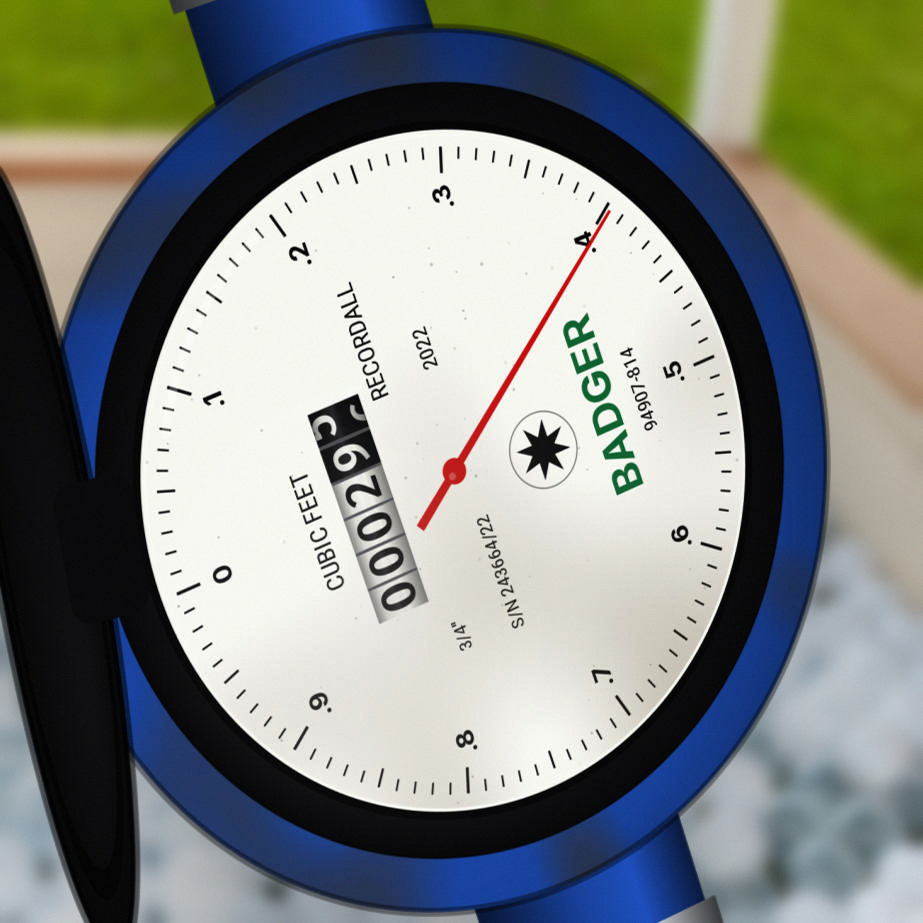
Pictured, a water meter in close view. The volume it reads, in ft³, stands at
295.40 ft³
